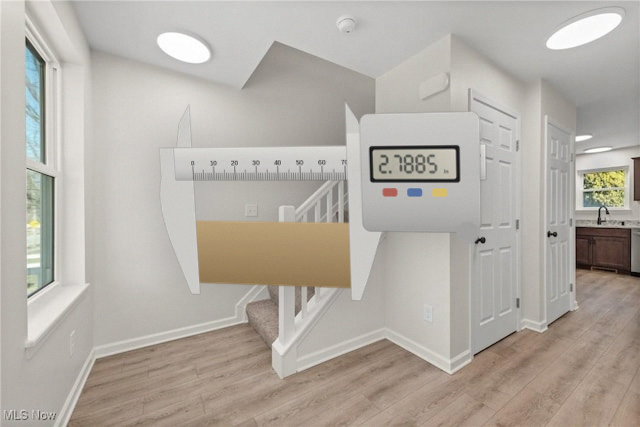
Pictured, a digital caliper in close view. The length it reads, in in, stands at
2.7885 in
